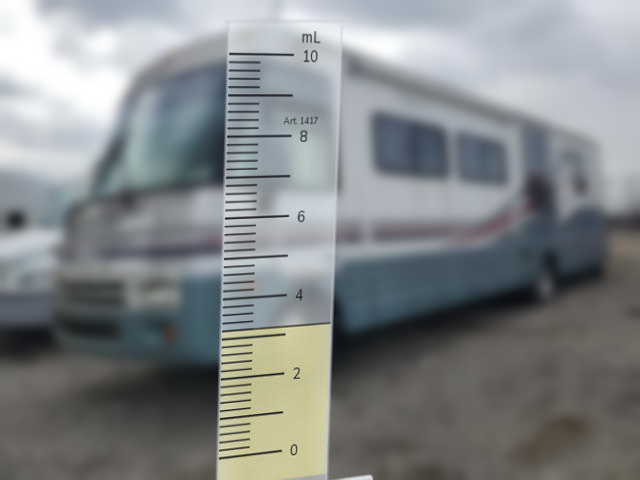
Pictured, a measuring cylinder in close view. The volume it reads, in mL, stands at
3.2 mL
